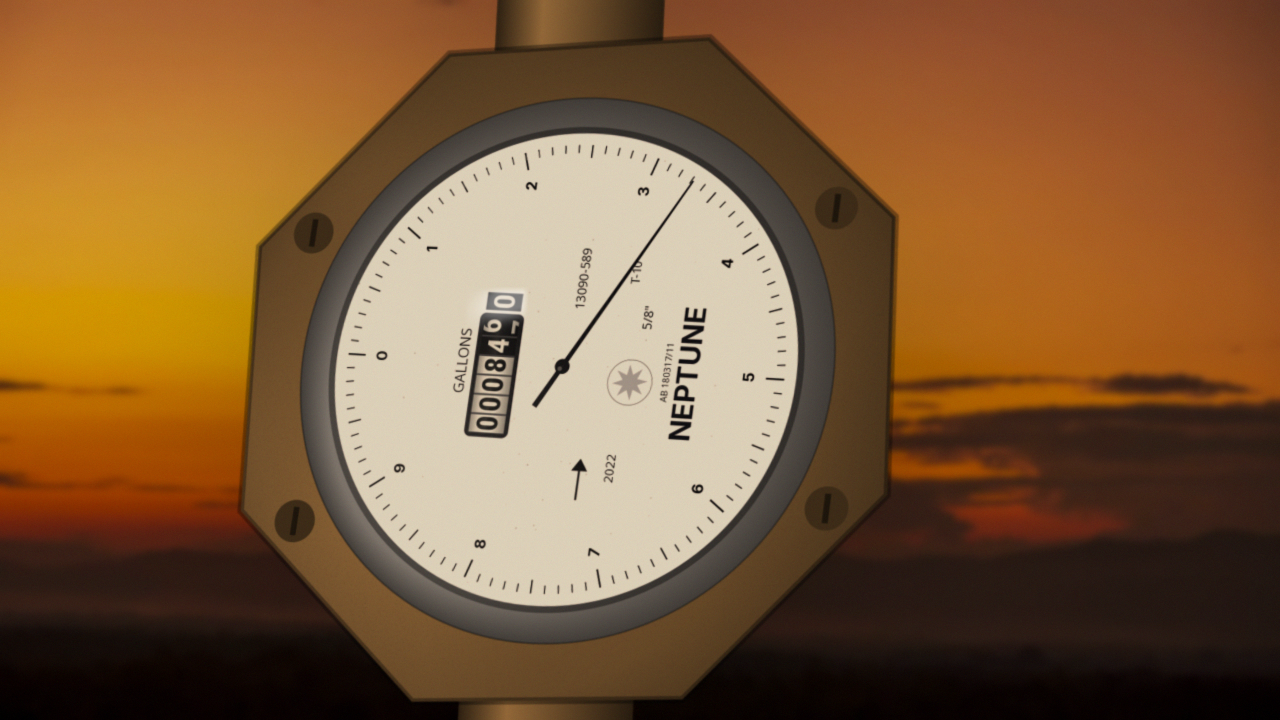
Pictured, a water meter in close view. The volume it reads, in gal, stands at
8463.3 gal
